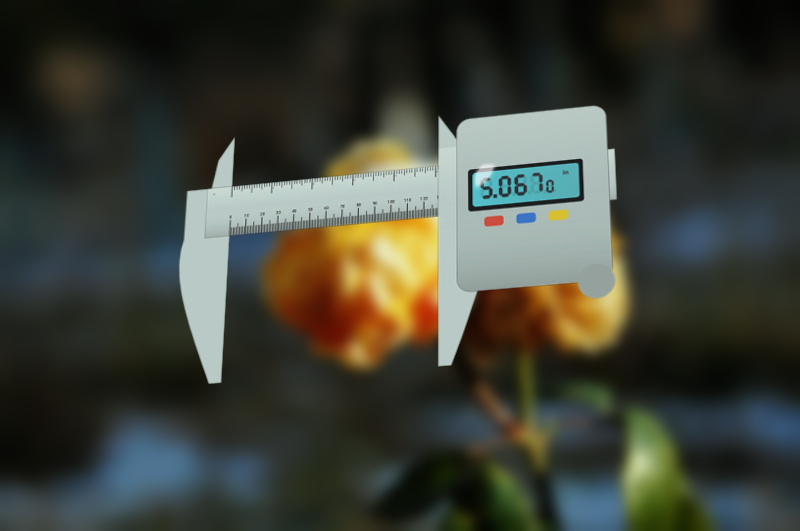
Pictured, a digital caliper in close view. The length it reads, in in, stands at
5.0670 in
